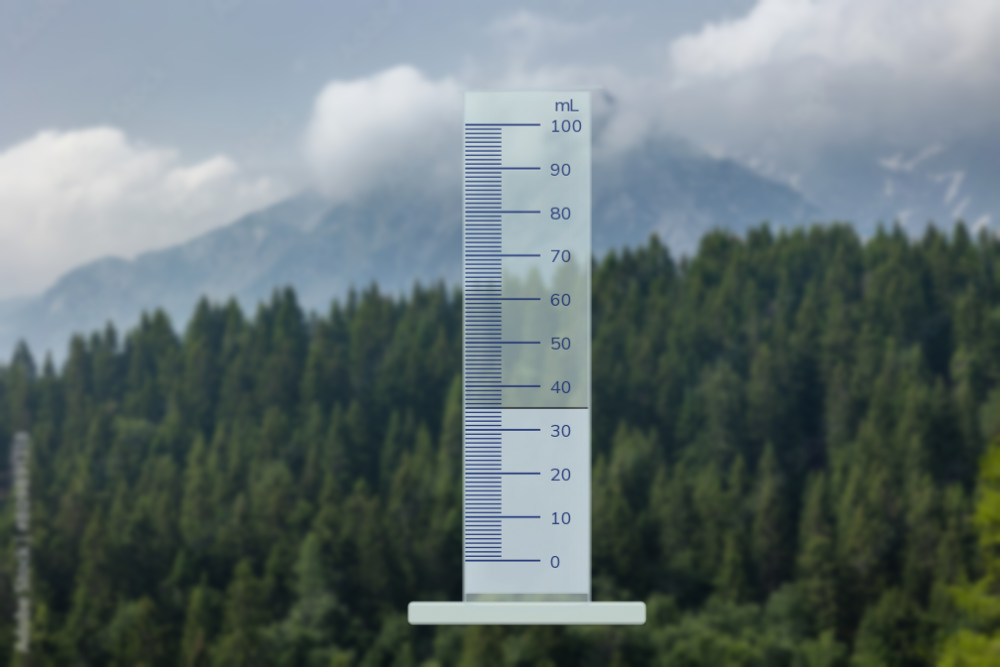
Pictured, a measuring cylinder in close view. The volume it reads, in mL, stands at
35 mL
